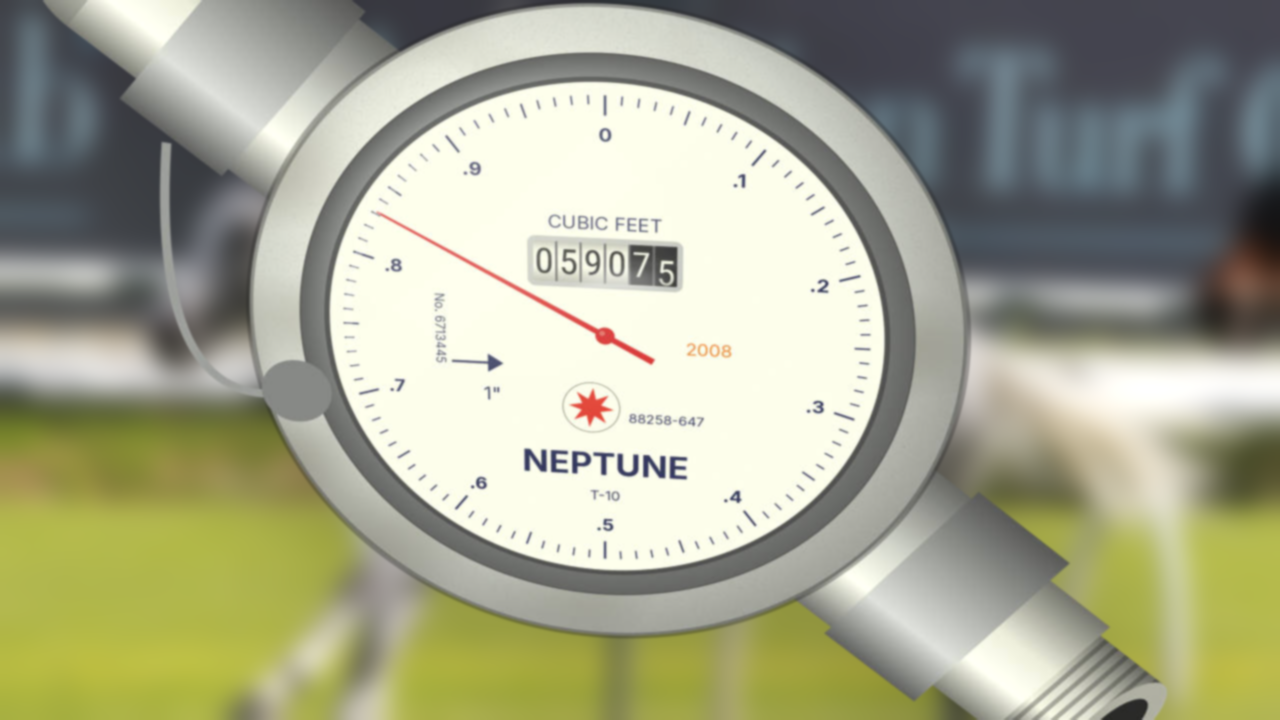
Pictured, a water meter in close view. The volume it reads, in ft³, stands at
59074.83 ft³
